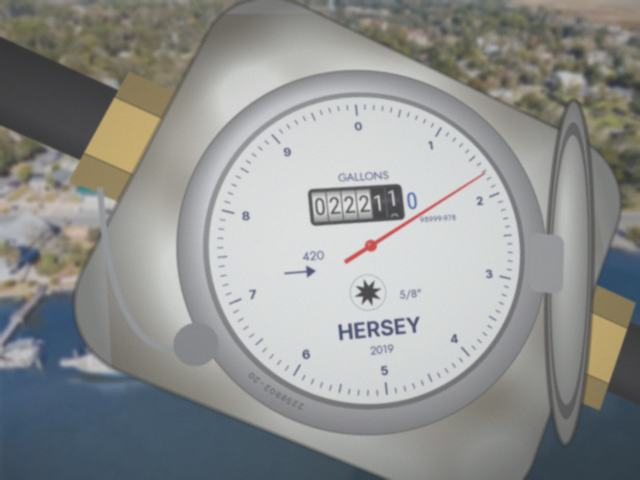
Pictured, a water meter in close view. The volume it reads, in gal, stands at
222111.7 gal
